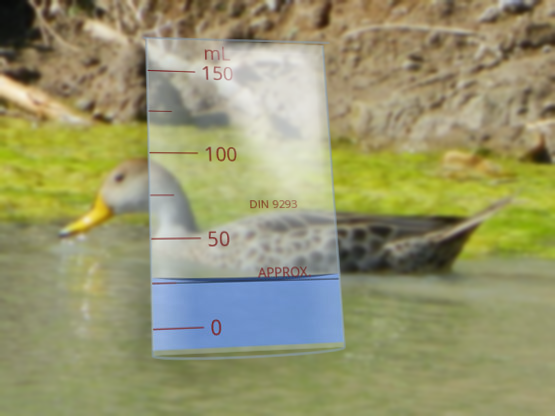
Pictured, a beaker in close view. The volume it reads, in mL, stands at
25 mL
